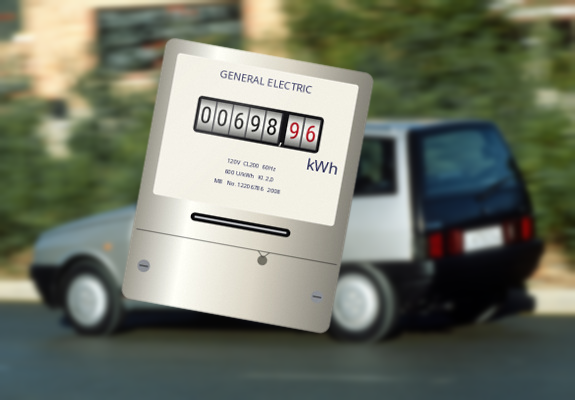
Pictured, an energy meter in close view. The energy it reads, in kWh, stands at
698.96 kWh
